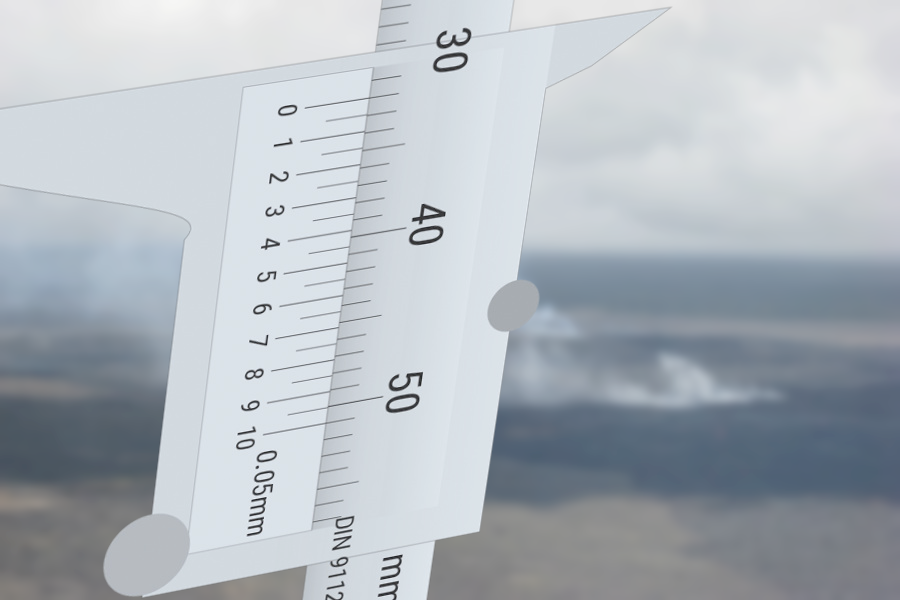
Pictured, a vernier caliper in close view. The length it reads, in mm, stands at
32.0 mm
